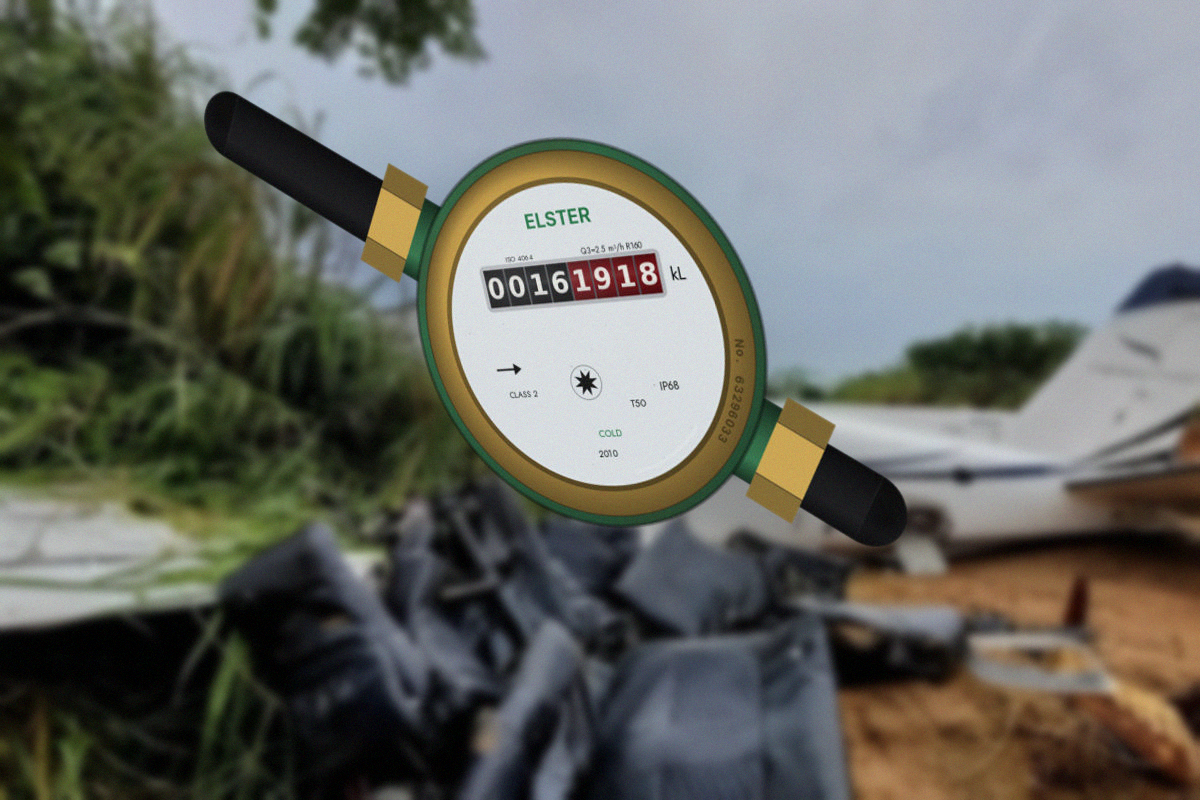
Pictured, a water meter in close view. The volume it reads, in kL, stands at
16.1918 kL
